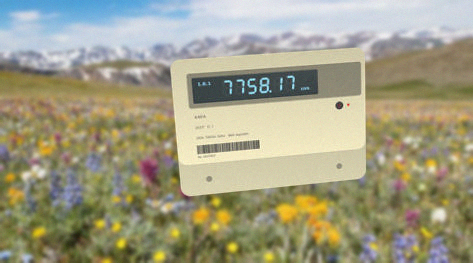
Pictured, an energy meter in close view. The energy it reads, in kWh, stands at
7758.17 kWh
